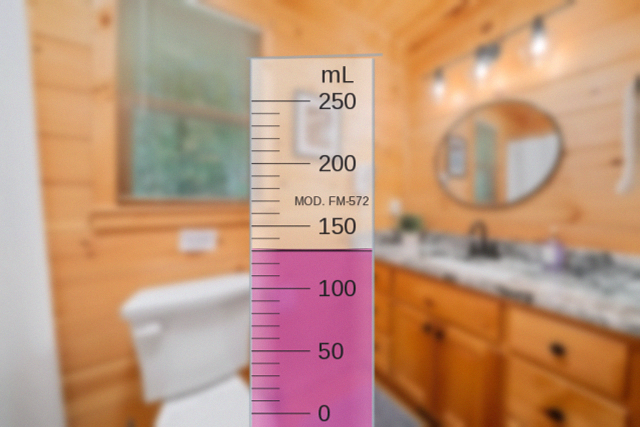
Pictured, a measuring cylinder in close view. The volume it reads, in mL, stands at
130 mL
